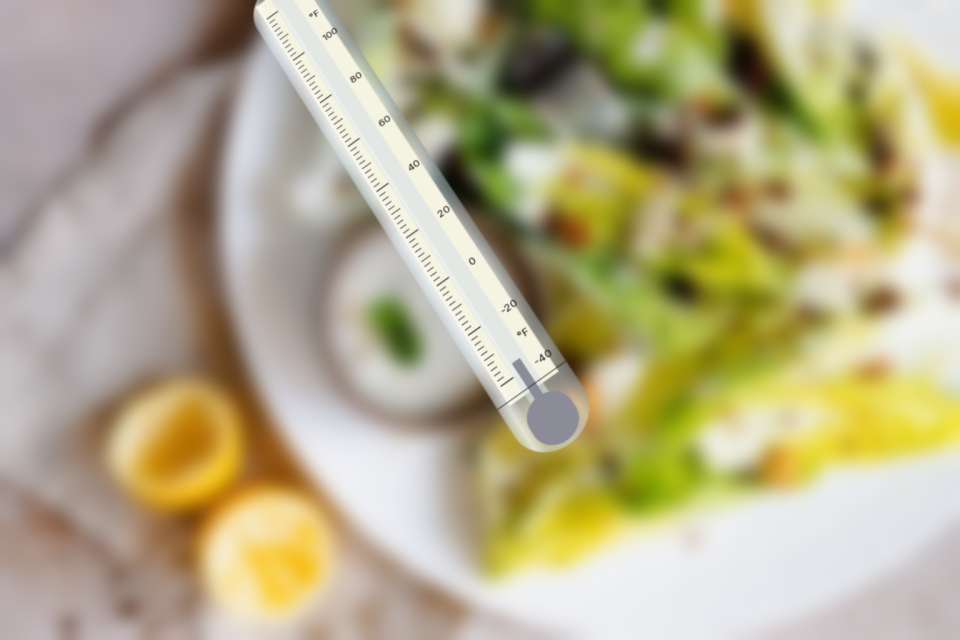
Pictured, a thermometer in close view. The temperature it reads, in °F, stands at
-36 °F
